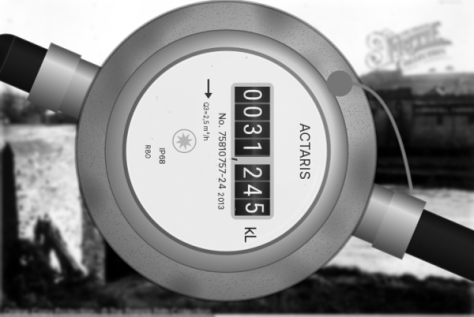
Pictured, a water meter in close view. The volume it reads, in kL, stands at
31.245 kL
